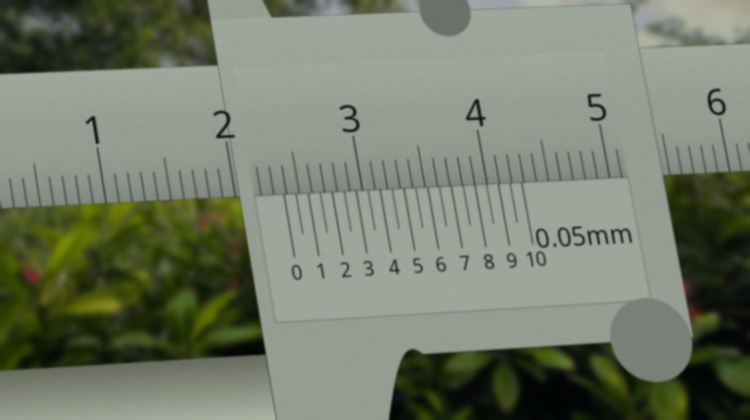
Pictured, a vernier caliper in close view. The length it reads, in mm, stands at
23.8 mm
